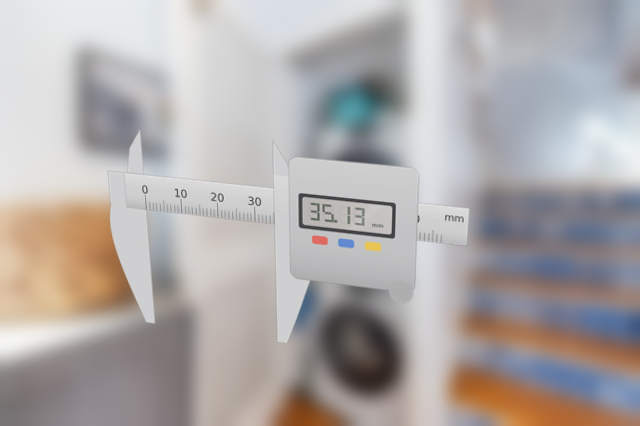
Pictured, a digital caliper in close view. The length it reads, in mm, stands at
35.13 mm
